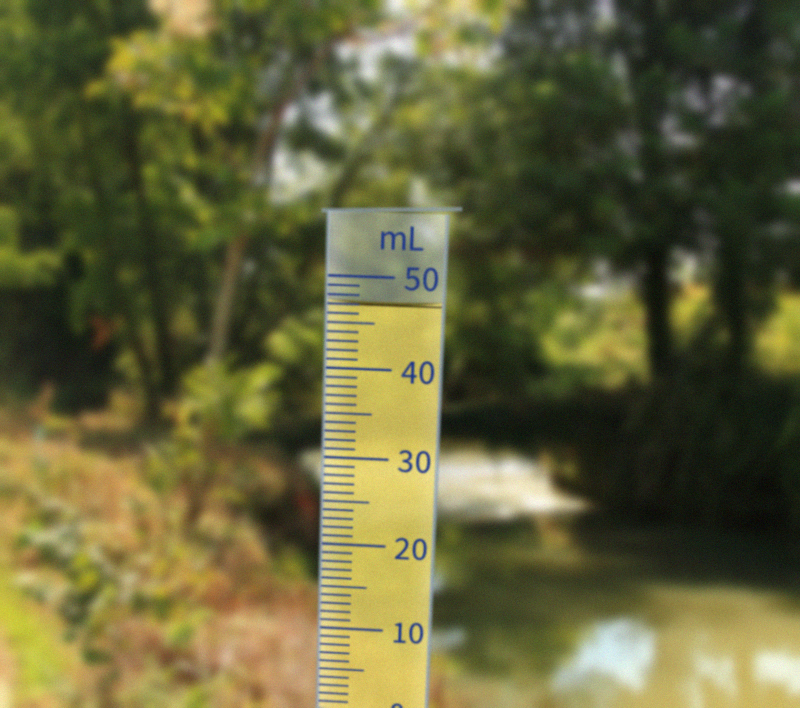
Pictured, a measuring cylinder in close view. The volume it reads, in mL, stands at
47 mL
